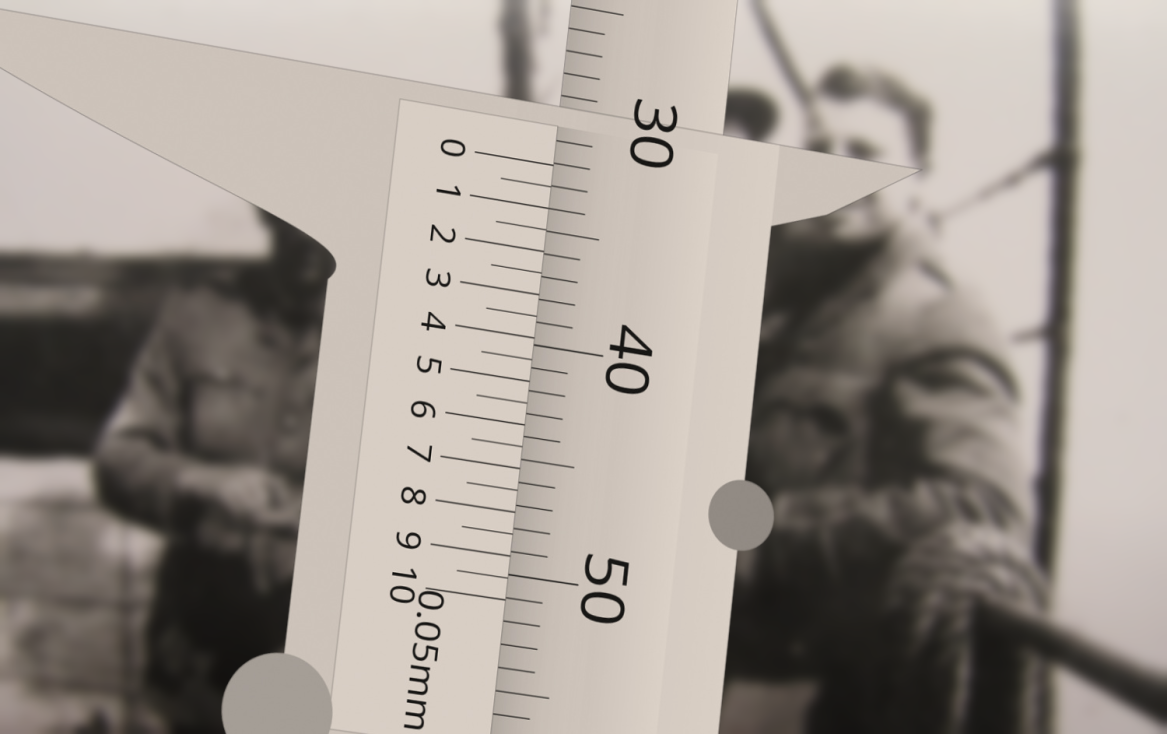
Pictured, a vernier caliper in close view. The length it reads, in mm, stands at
32.10 mm
